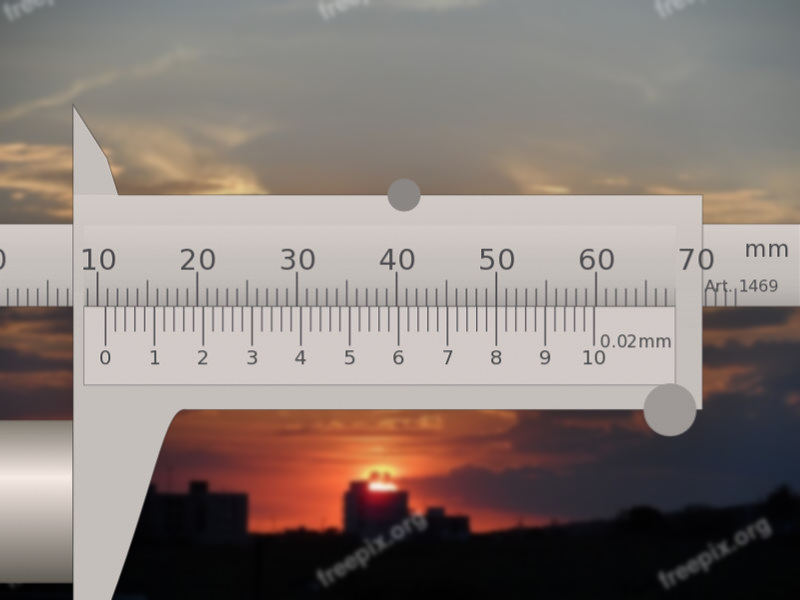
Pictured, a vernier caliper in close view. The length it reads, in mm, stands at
10.8 mm
